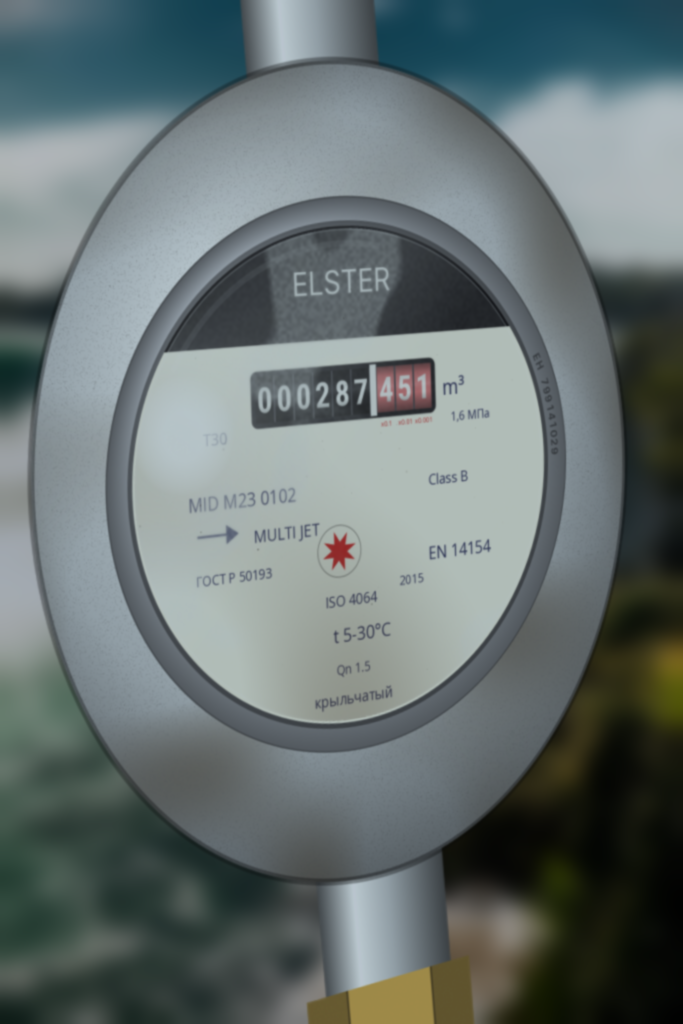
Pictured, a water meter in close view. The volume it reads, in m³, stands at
287.451 m³
